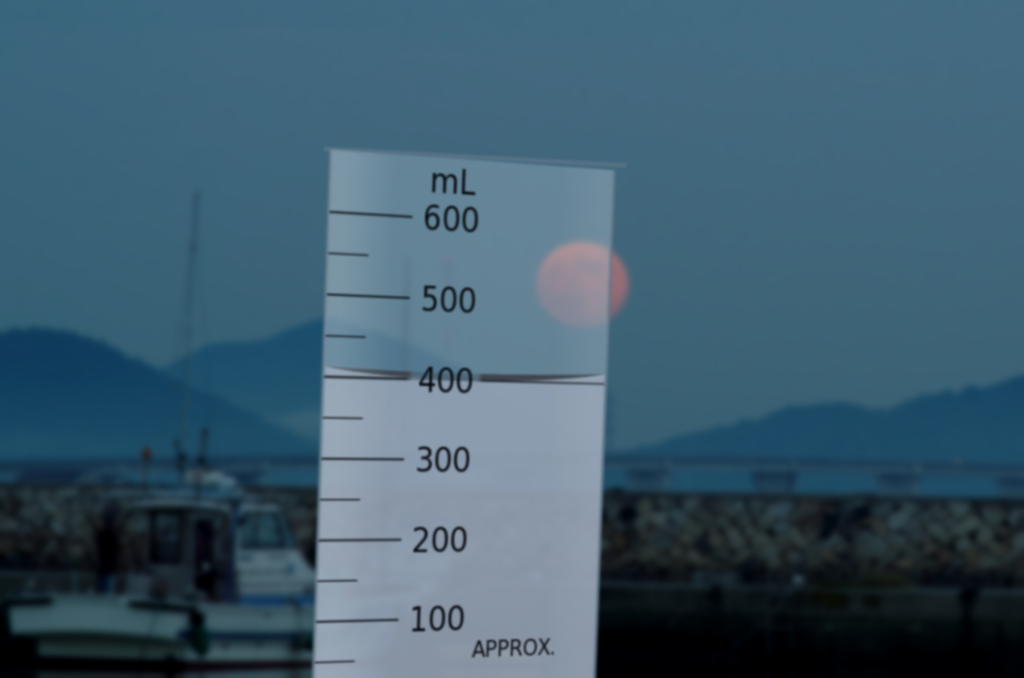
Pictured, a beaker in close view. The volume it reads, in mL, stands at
400 mL
